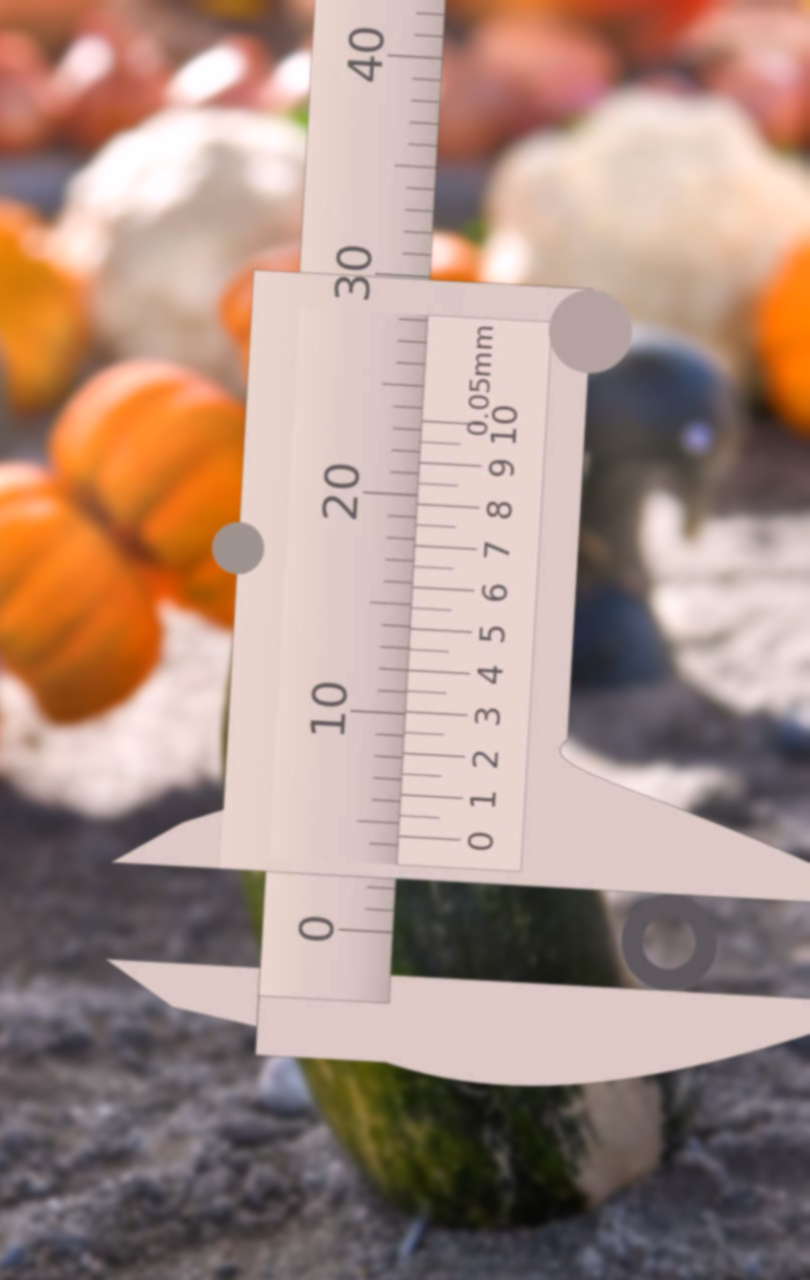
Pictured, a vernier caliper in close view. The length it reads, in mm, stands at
4.4 mm
